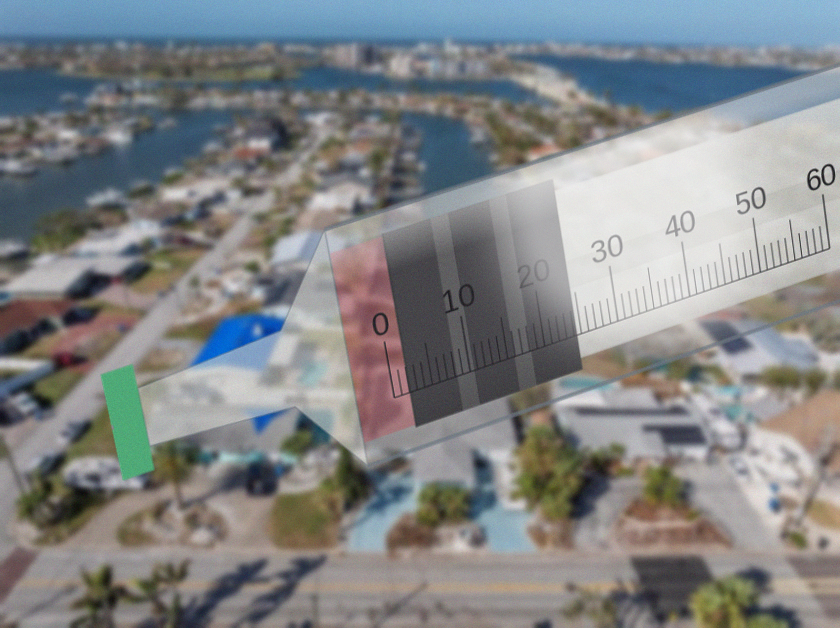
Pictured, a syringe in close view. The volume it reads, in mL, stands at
2 mL
